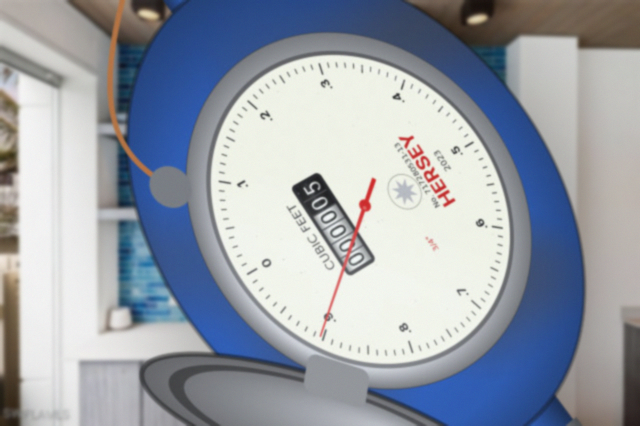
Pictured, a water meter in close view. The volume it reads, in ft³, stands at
4.90 ft³
